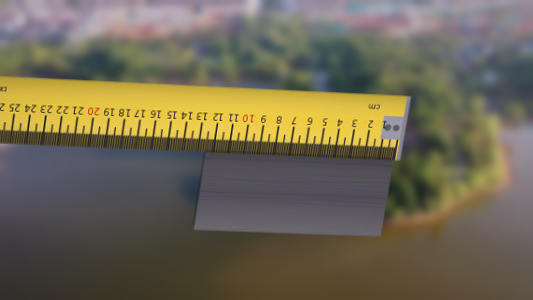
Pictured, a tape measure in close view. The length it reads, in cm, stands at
12.5 cm
